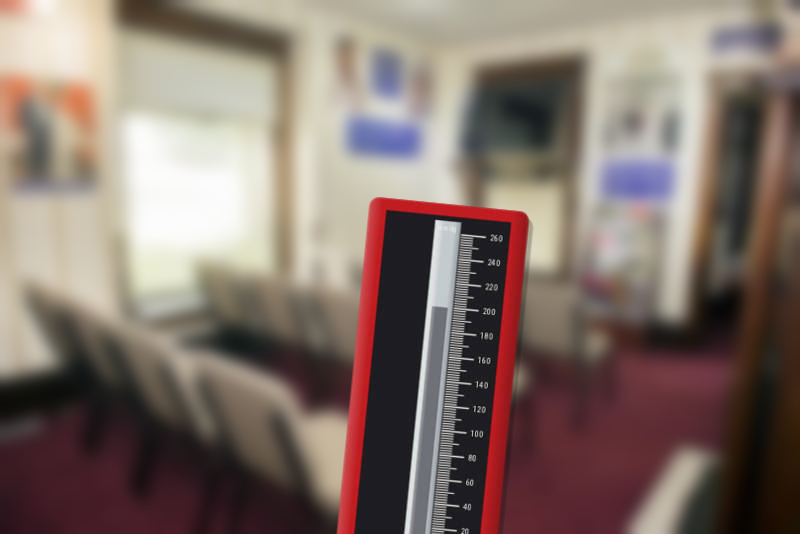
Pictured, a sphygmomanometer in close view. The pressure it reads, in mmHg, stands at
200 mmHg
